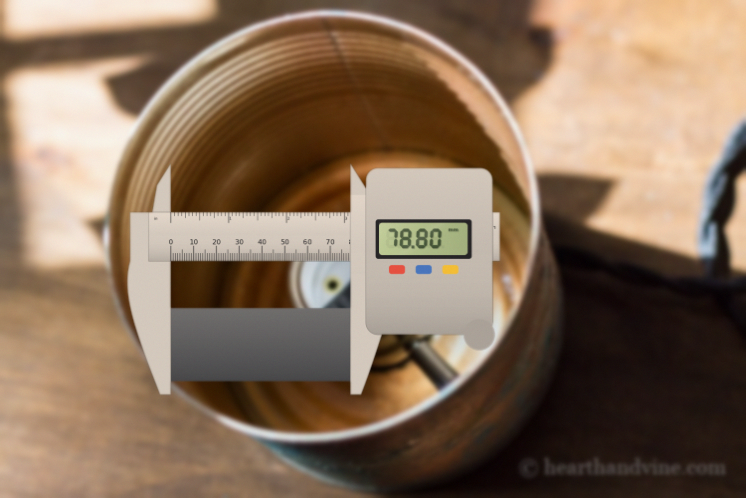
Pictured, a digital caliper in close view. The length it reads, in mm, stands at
78.80 mm
